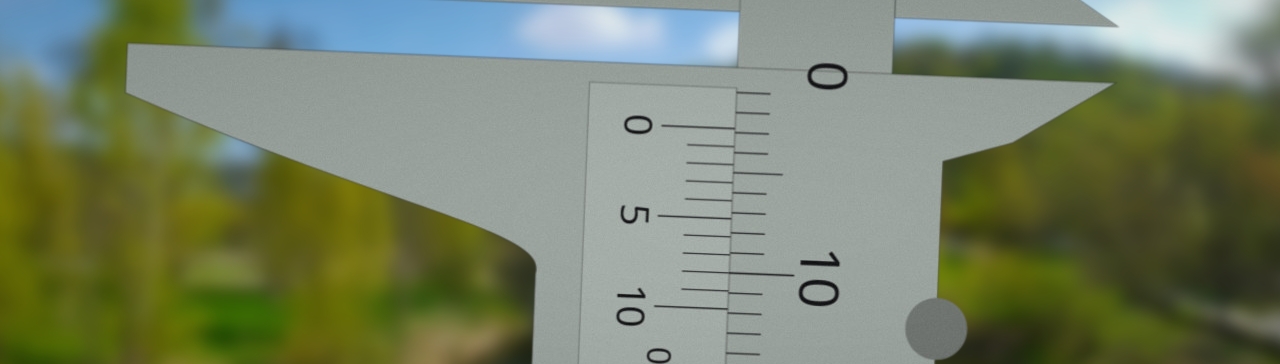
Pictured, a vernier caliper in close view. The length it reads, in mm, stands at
2.8 mm
